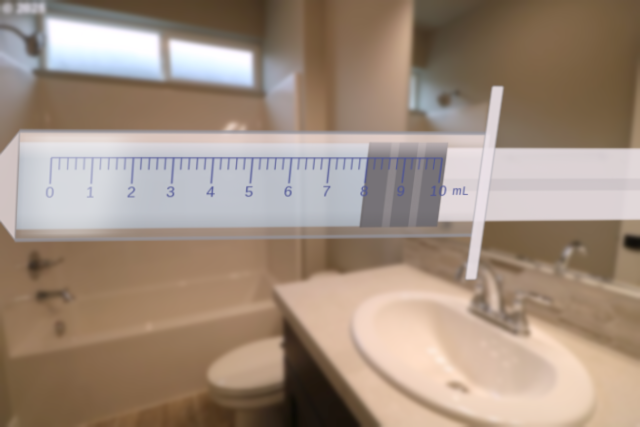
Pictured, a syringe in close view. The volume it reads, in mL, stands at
8 mL
